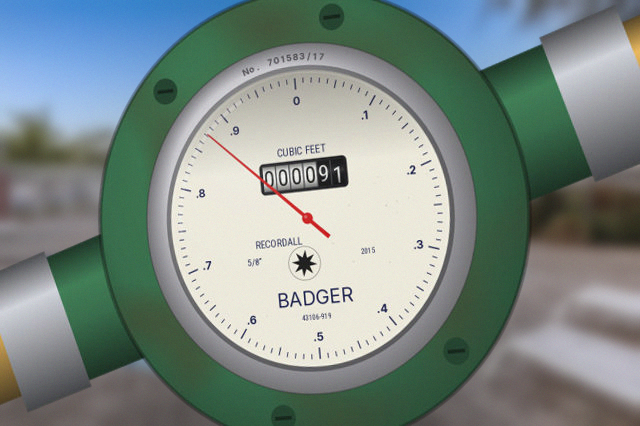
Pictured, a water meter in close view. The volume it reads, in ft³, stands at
90.87 ft³
